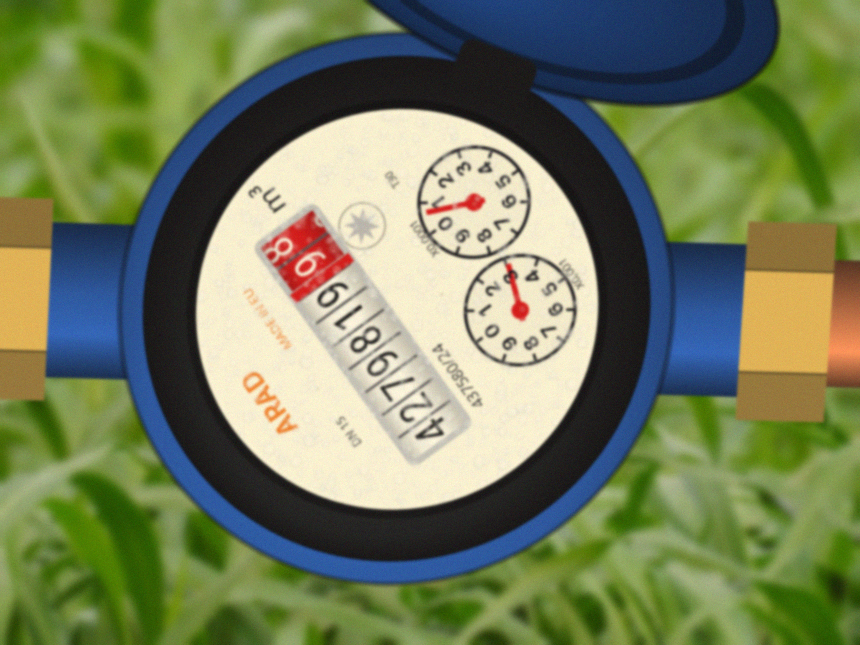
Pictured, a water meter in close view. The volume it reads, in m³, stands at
4279819.9830 m³
